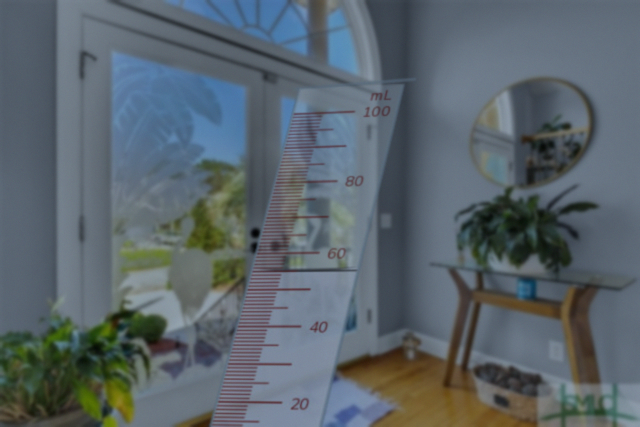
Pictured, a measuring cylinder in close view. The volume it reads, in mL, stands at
55 mL
